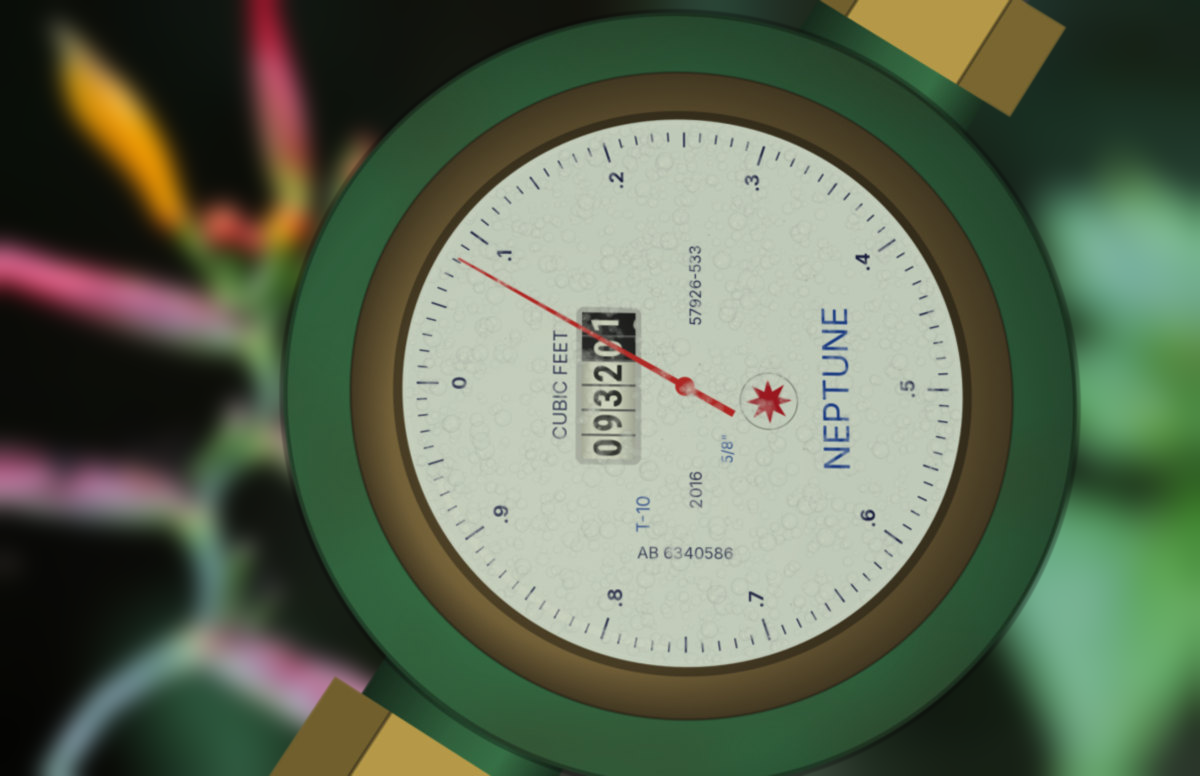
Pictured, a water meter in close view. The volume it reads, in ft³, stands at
93201.08 ft³
